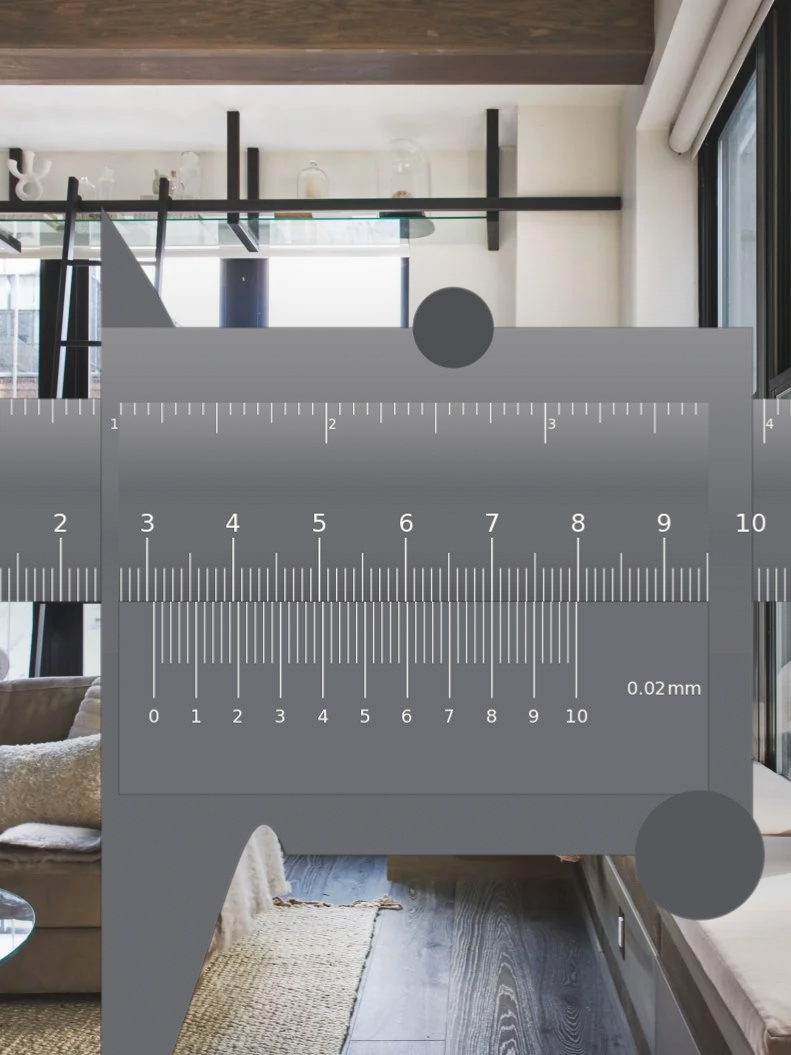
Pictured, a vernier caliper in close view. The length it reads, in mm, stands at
30.8 mm
